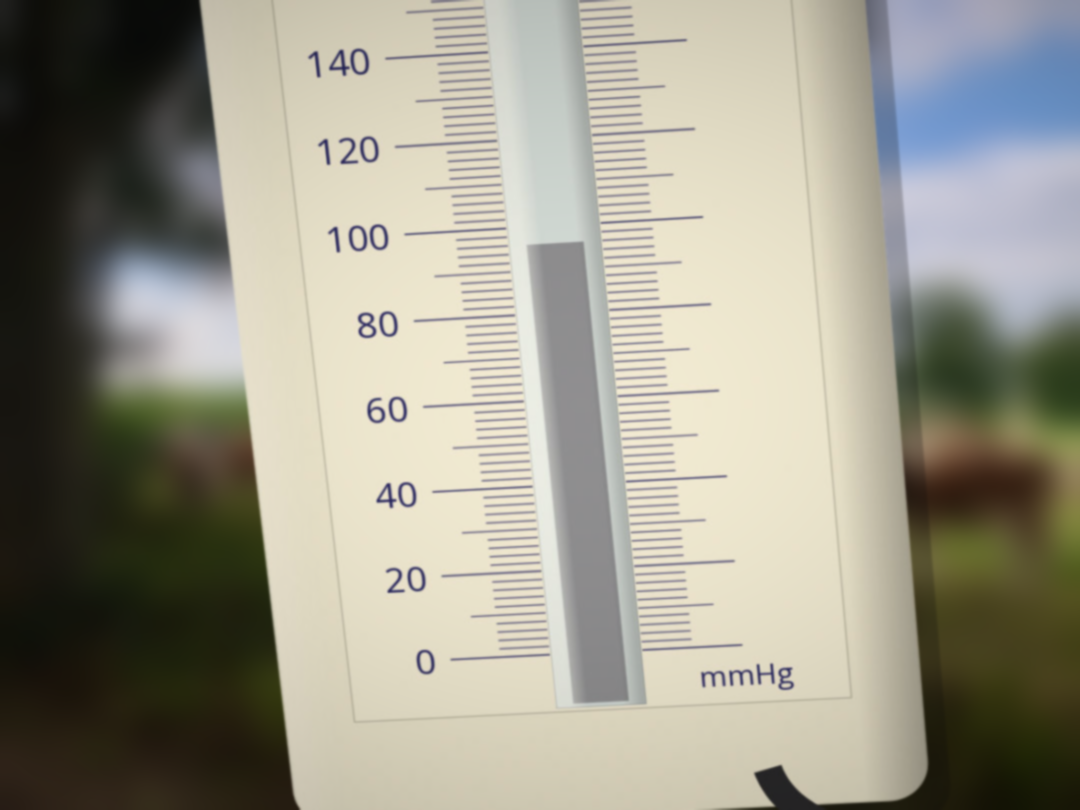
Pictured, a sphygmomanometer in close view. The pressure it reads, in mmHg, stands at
96 mmHg
